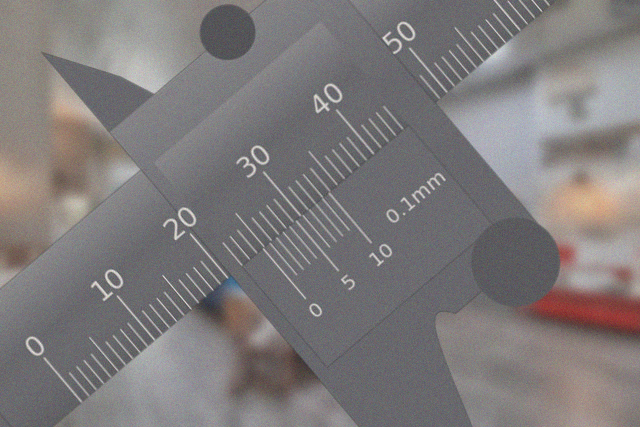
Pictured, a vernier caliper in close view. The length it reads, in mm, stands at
24.8 mm
